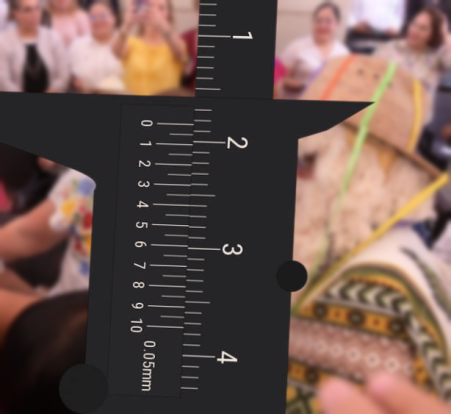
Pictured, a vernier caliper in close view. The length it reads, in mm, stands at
18.4 mm
